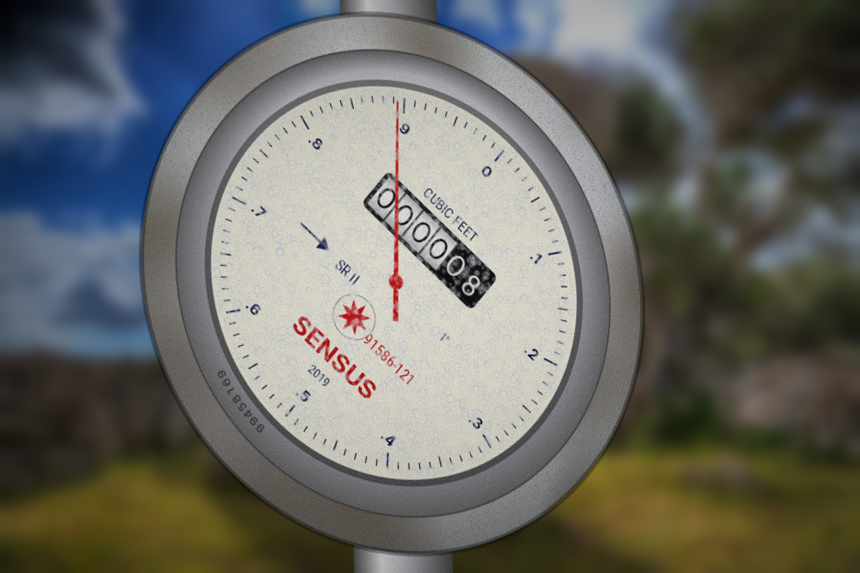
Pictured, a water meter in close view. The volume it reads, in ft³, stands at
7.89 ft³
